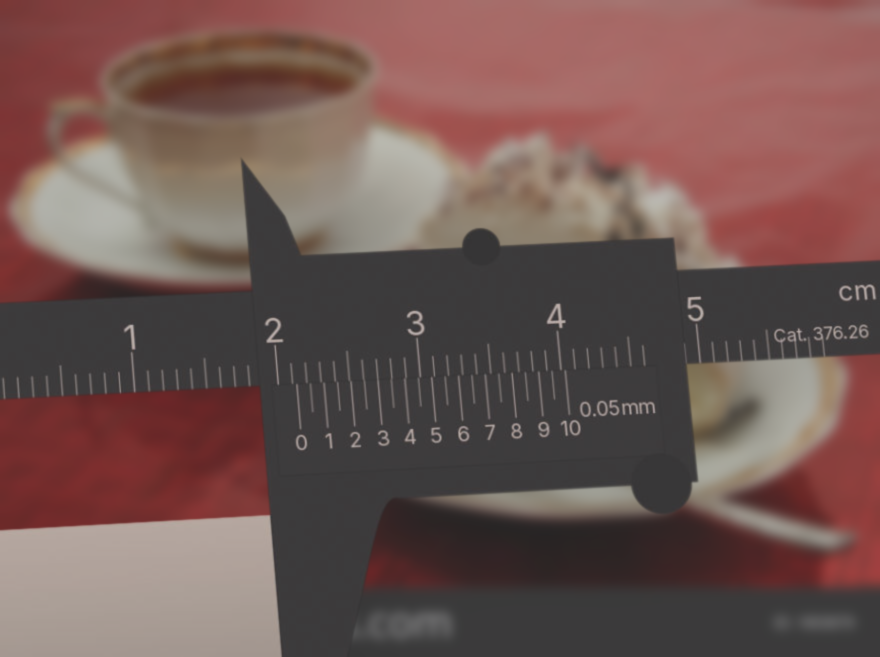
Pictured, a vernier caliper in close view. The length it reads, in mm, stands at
21.3 mm
